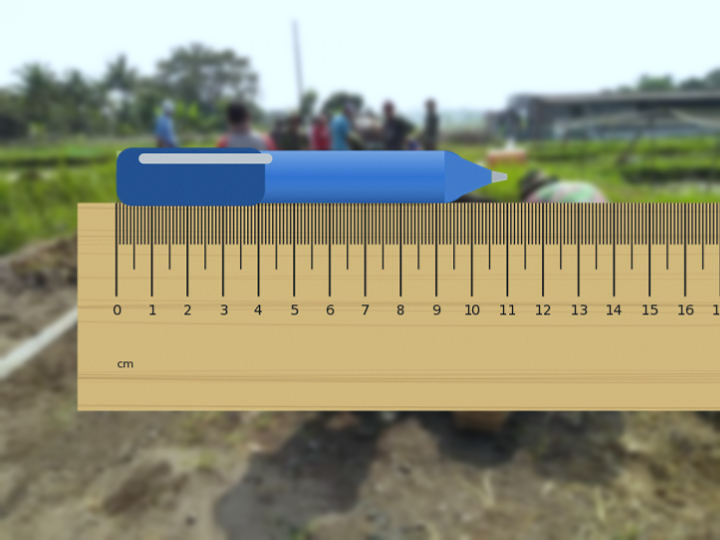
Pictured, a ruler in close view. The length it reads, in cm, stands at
11 cm
